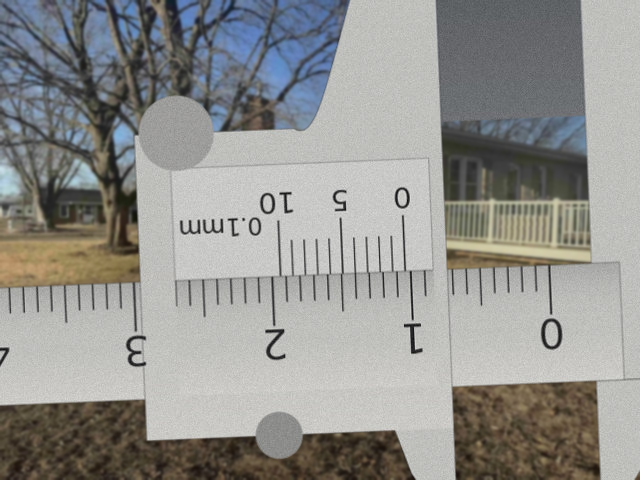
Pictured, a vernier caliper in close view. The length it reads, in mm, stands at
10.4 mm
